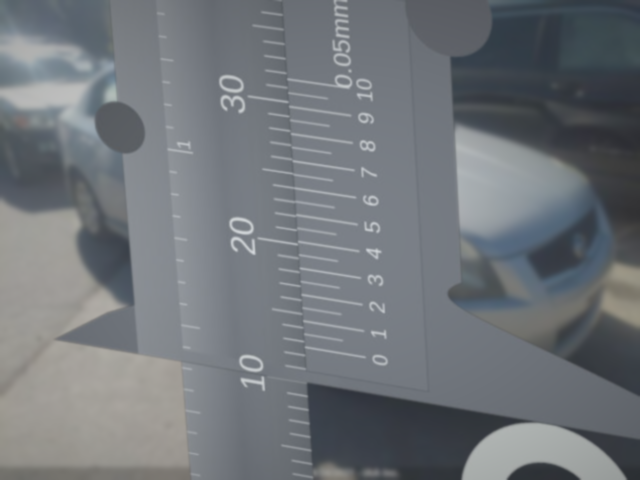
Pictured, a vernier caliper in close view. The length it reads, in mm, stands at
12.6 mm
